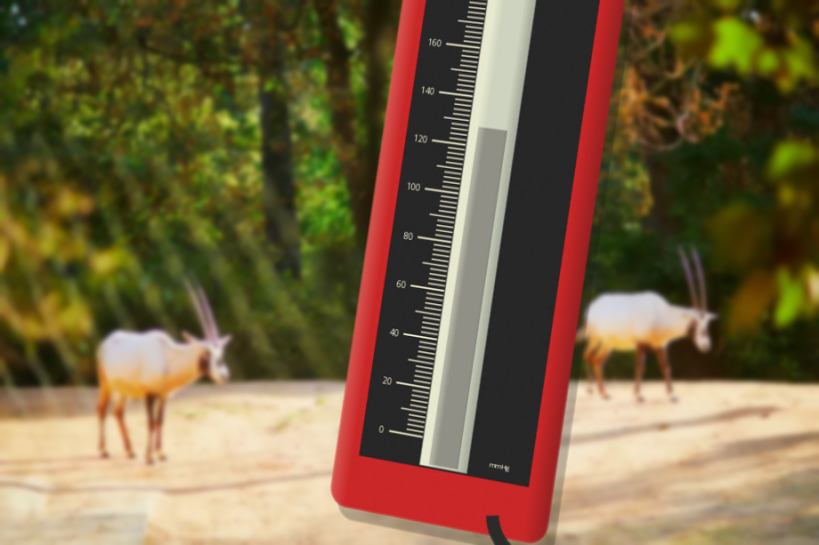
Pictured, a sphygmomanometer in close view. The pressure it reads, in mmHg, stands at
128 mmHg
